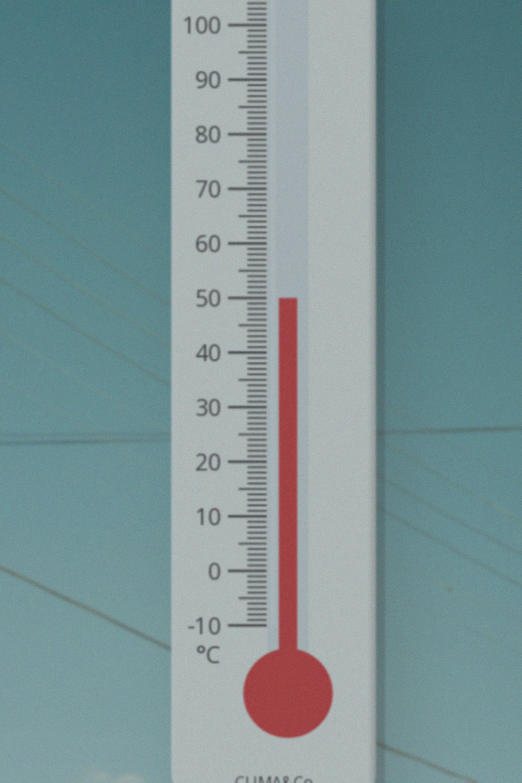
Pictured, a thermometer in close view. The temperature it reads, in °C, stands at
50 °C
